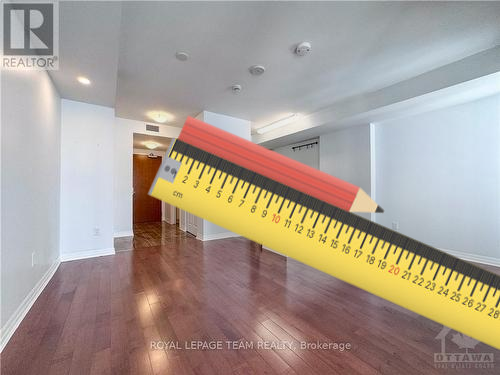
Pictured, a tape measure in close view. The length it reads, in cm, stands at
17.5 cm
